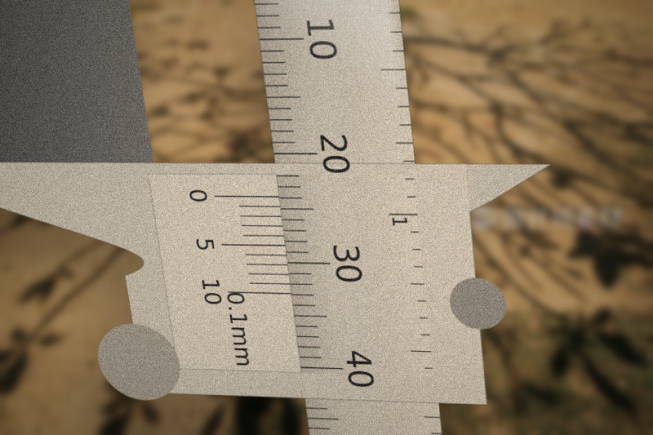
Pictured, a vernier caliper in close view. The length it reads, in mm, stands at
23.9 mm
